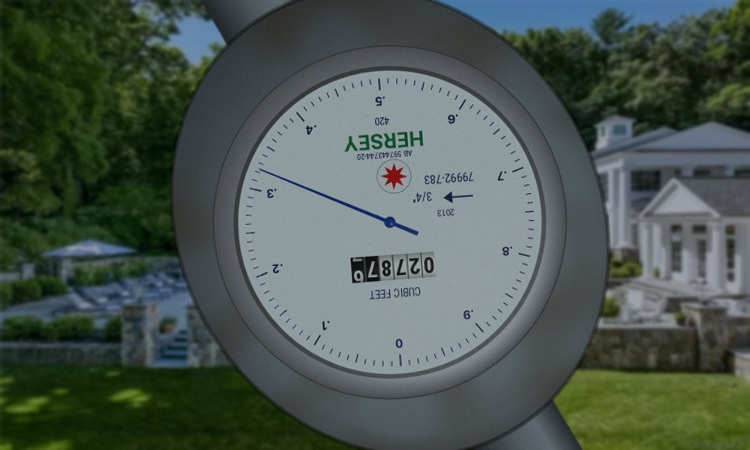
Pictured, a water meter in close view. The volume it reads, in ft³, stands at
27876.32 ft³
